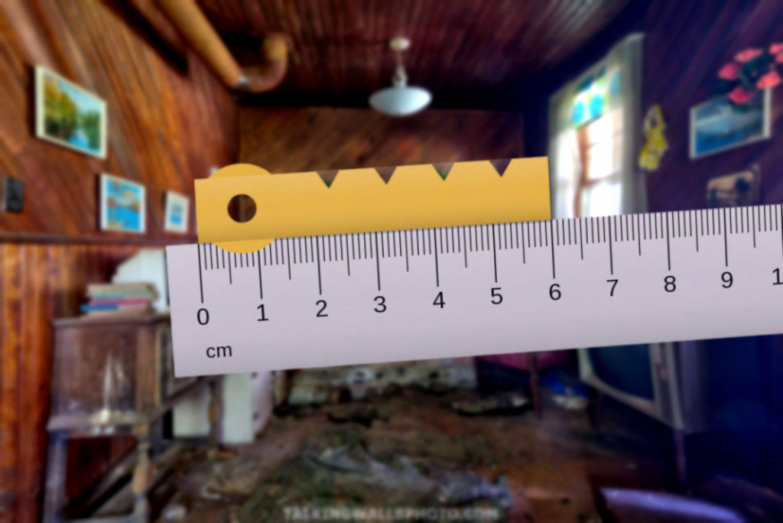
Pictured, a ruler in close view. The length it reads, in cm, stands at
6 cm
